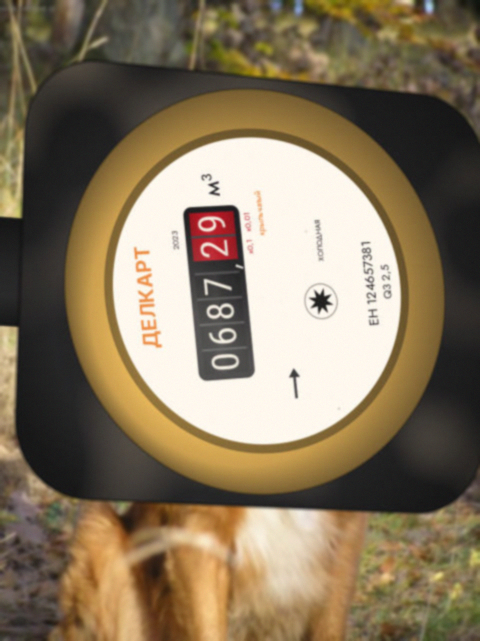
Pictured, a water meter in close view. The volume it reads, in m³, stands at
687.29 m³
